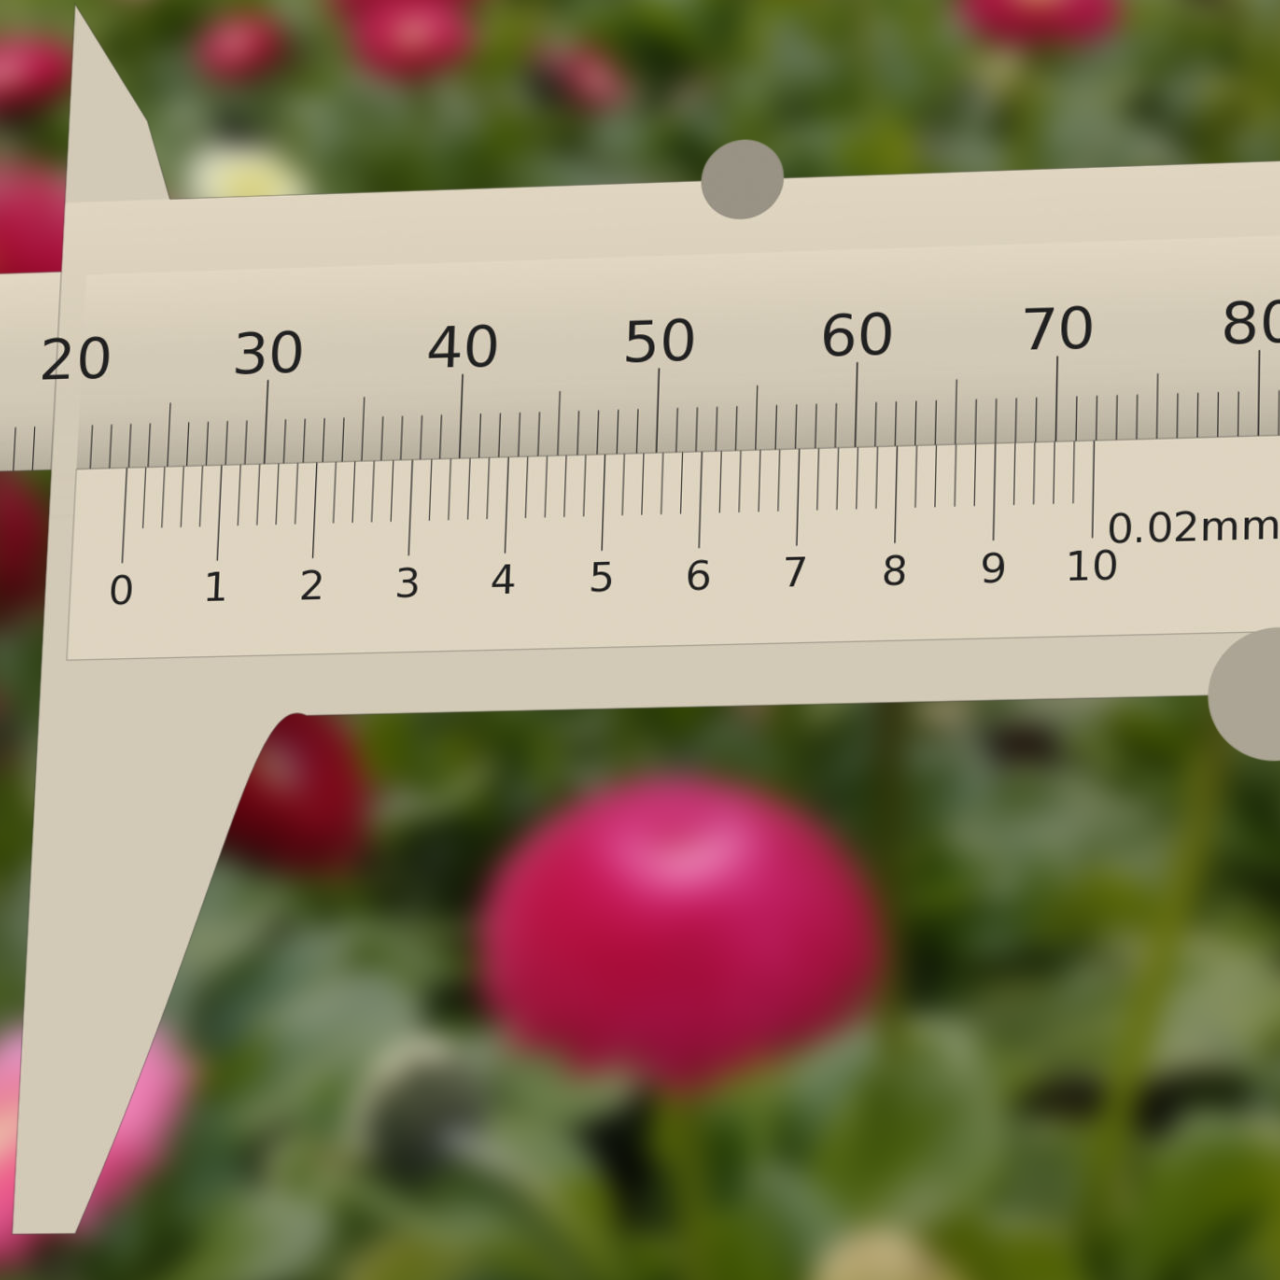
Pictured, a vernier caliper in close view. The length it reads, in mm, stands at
22.9 mm
